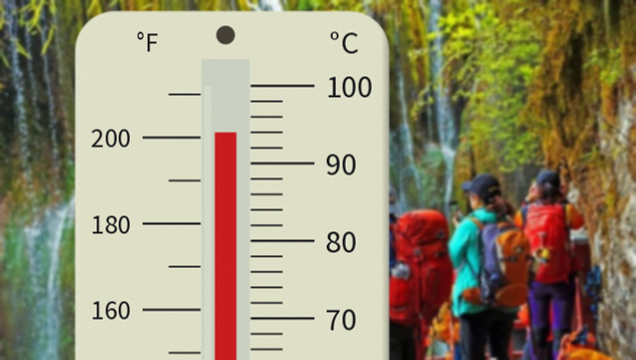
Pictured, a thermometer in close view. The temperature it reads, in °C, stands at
94 °C
